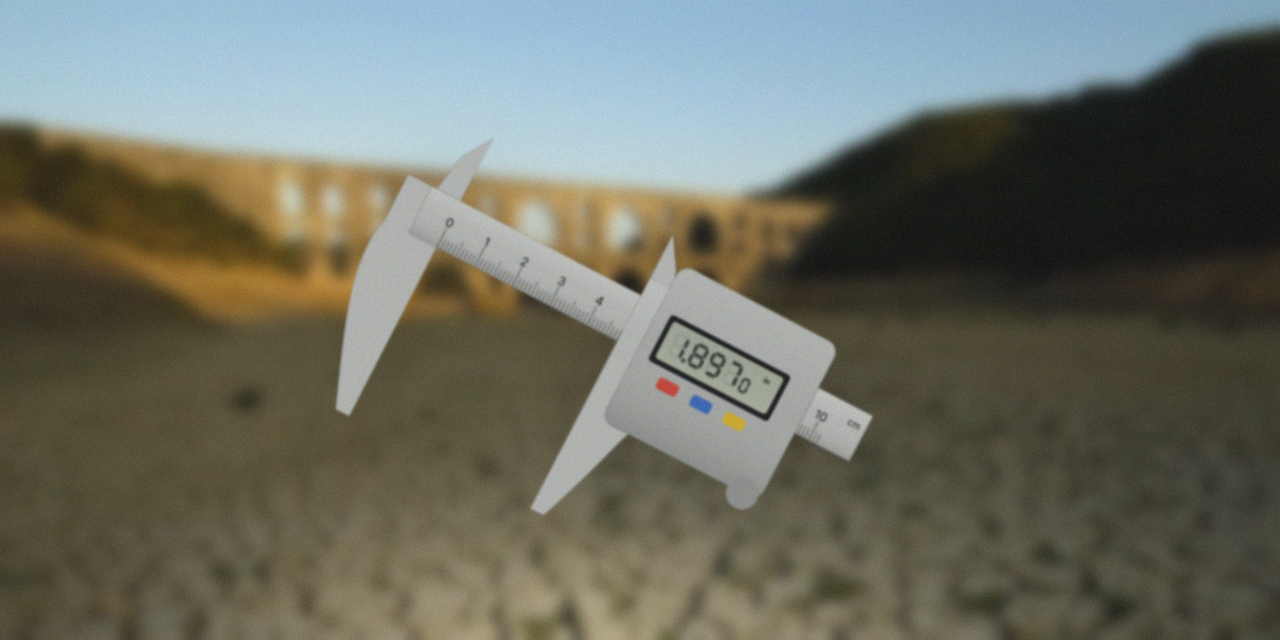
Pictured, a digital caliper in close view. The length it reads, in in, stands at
1.8970 in
